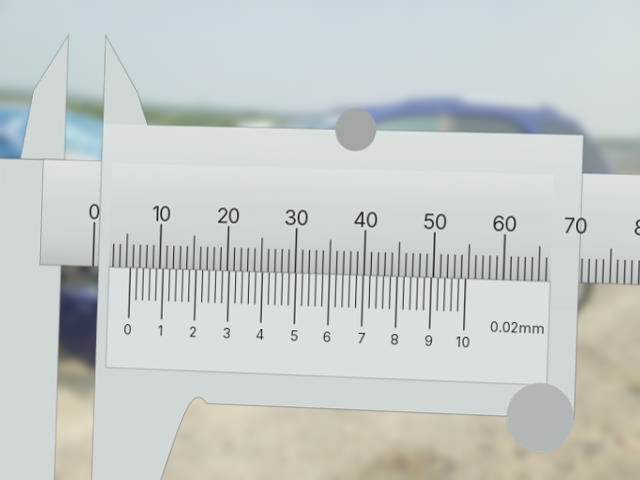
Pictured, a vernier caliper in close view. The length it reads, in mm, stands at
5.6 mm
